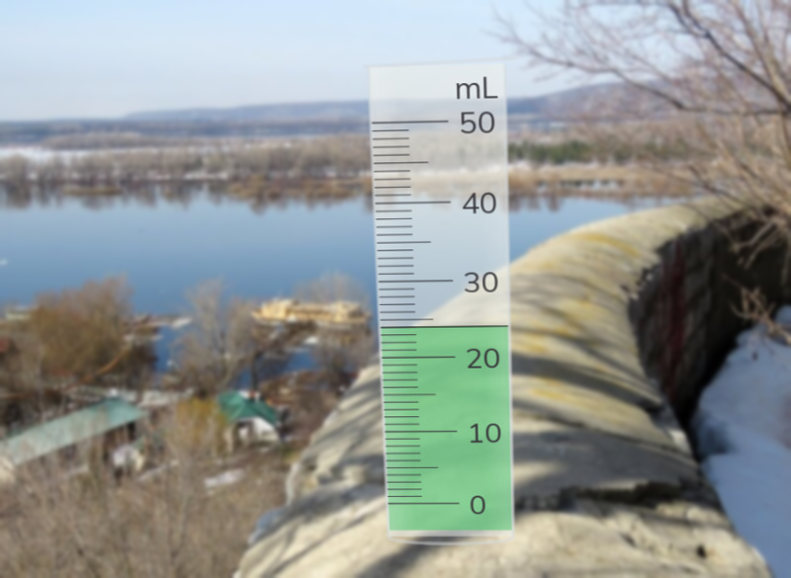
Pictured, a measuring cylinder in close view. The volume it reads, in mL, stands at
24 mL
